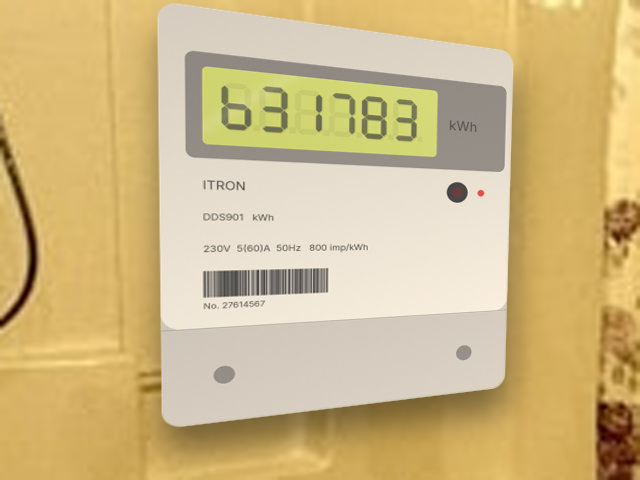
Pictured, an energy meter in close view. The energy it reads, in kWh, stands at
631783 kWh
